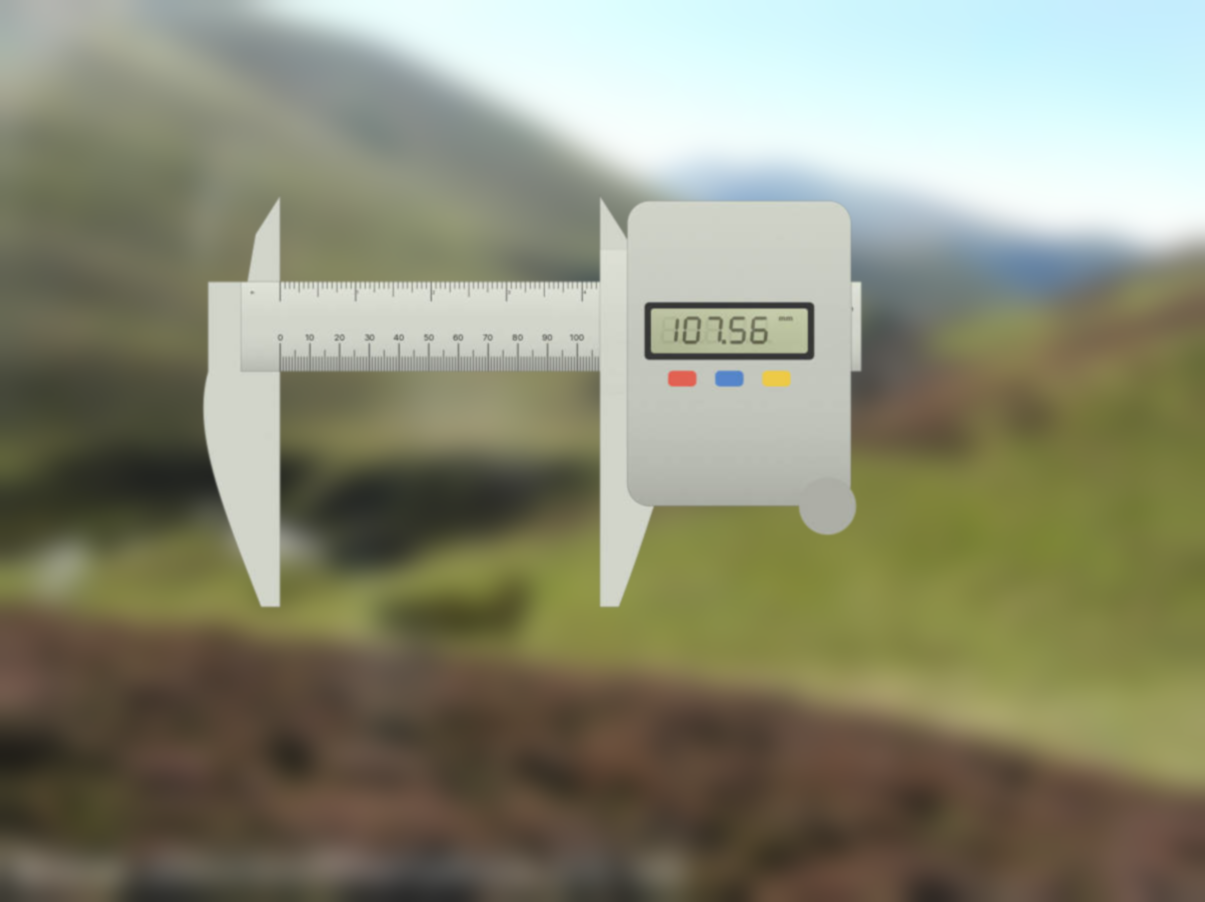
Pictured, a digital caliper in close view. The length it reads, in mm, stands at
107.56 mm
